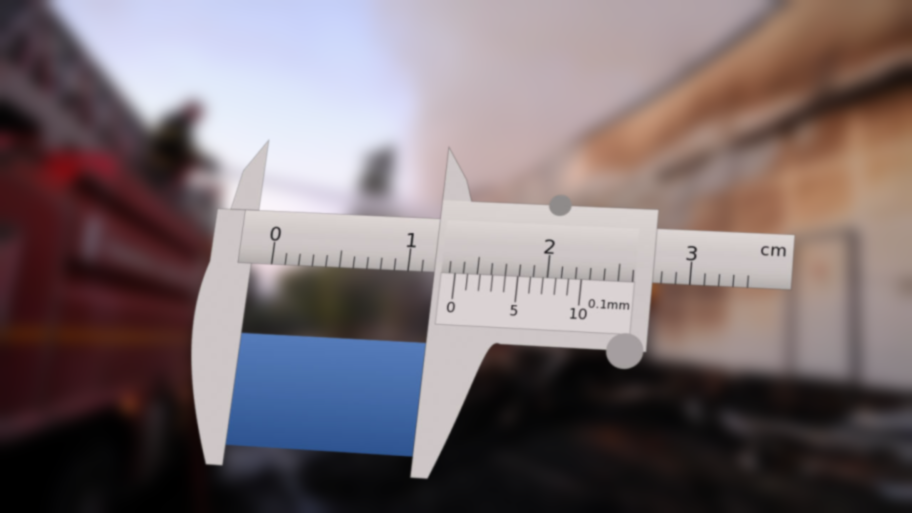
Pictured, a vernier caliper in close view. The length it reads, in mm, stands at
13.4 mm
